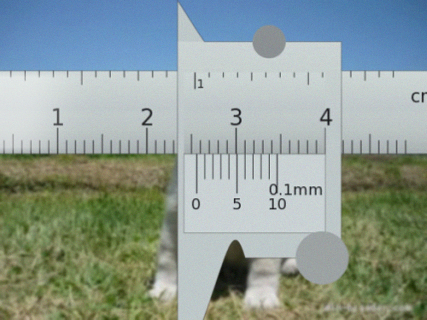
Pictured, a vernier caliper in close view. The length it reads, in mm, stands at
25.6 mm
